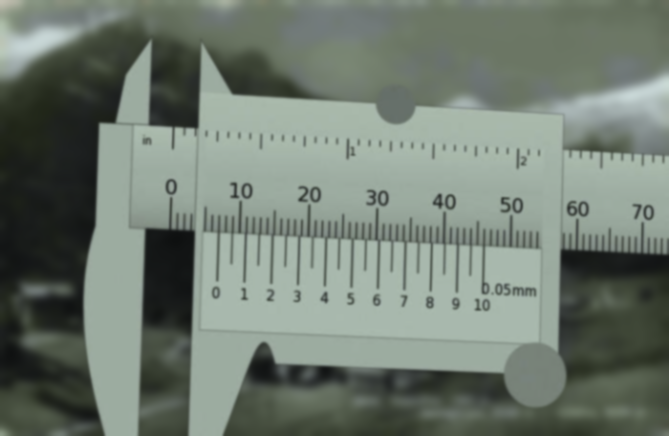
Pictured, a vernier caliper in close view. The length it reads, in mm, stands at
7.0 mm
